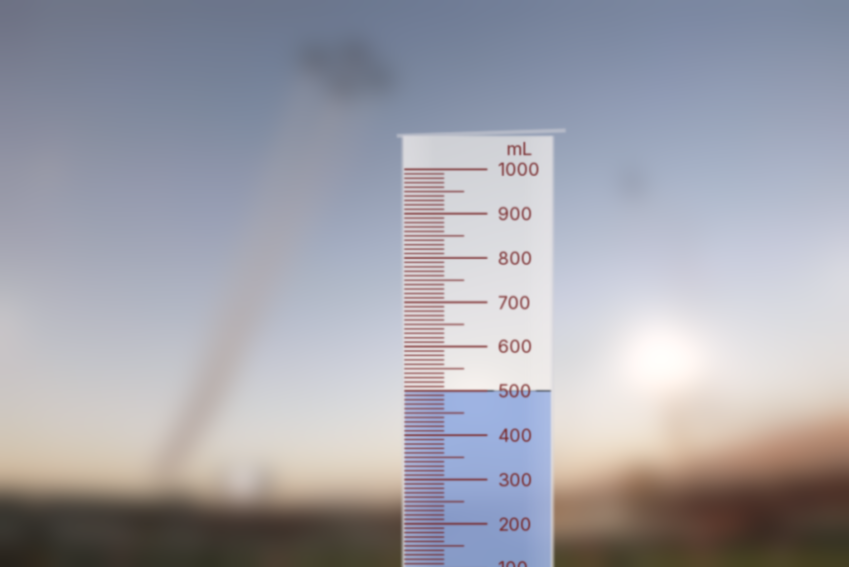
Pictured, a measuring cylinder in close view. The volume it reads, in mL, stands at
500 mL
